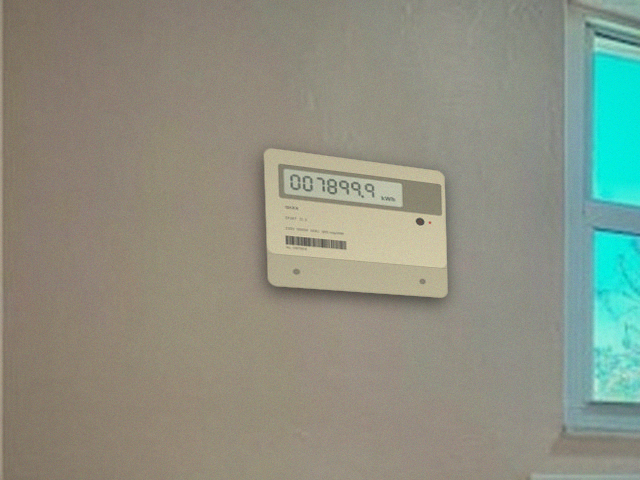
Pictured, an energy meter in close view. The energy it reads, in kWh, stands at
7899.9 kWh
